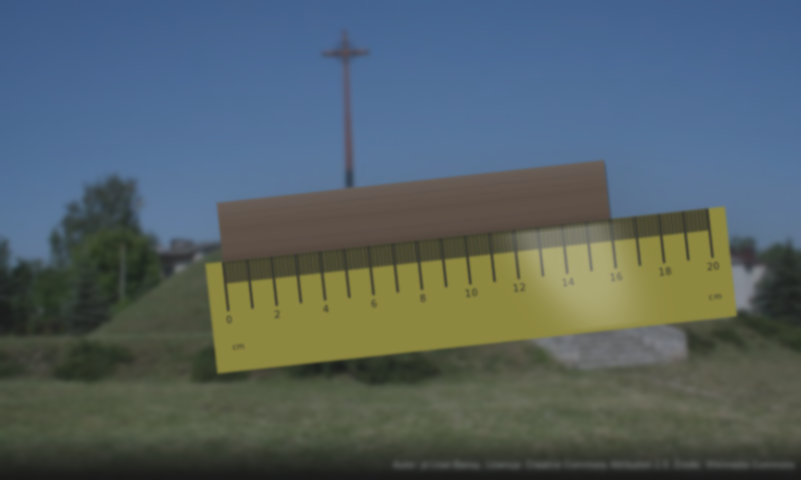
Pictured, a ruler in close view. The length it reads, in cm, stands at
16 cm
